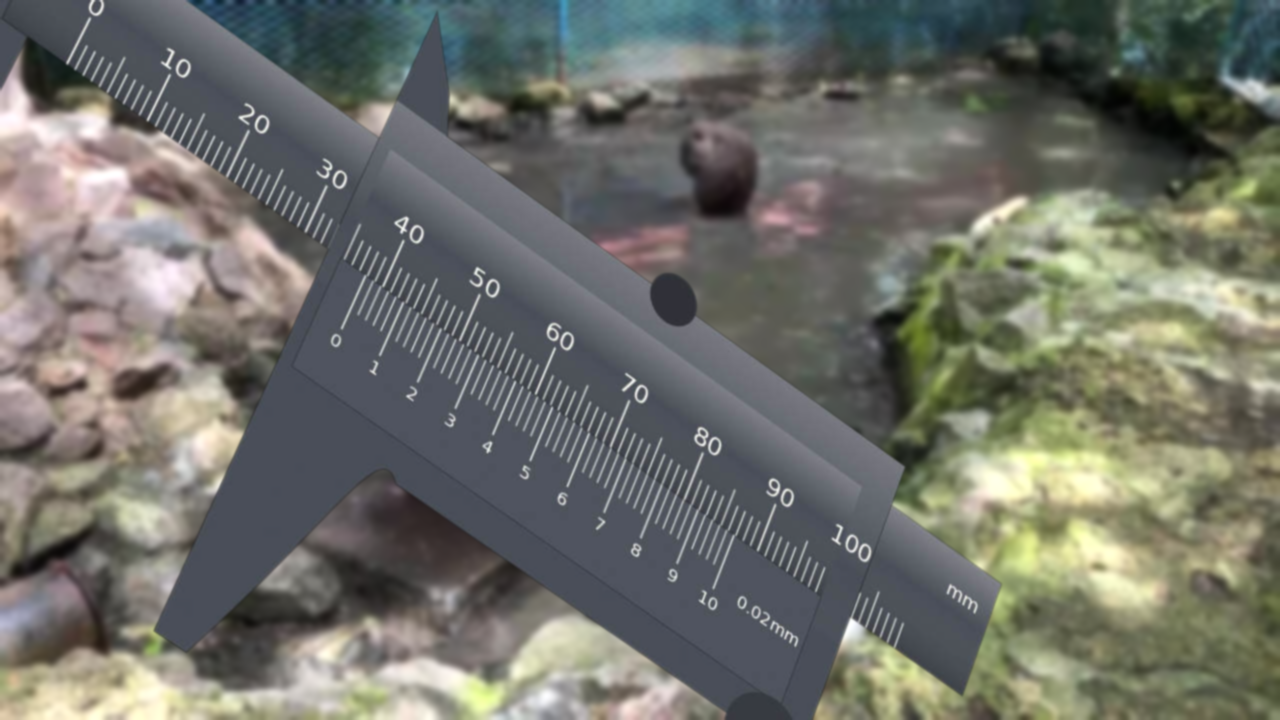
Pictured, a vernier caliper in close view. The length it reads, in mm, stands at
37.8 mm
